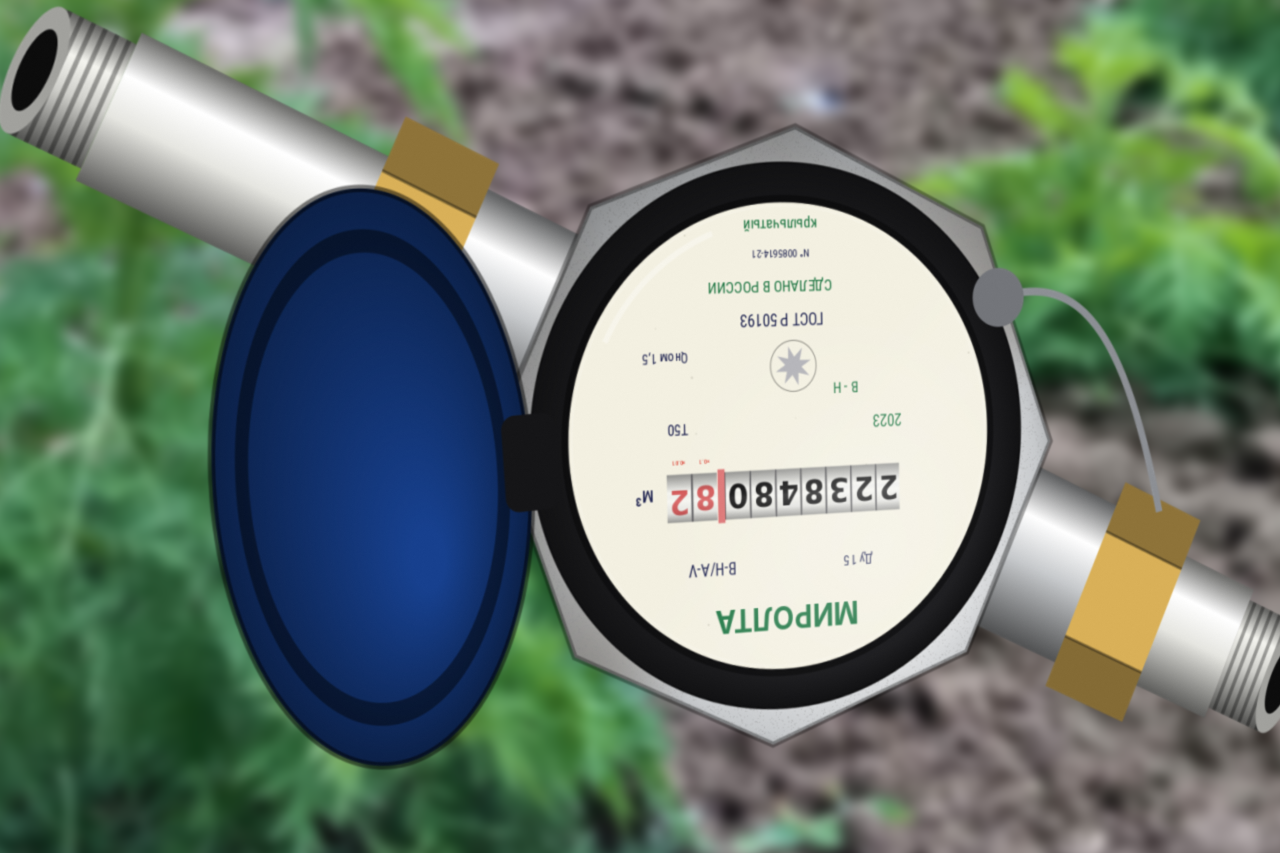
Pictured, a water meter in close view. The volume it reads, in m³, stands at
2238480.82 m³
